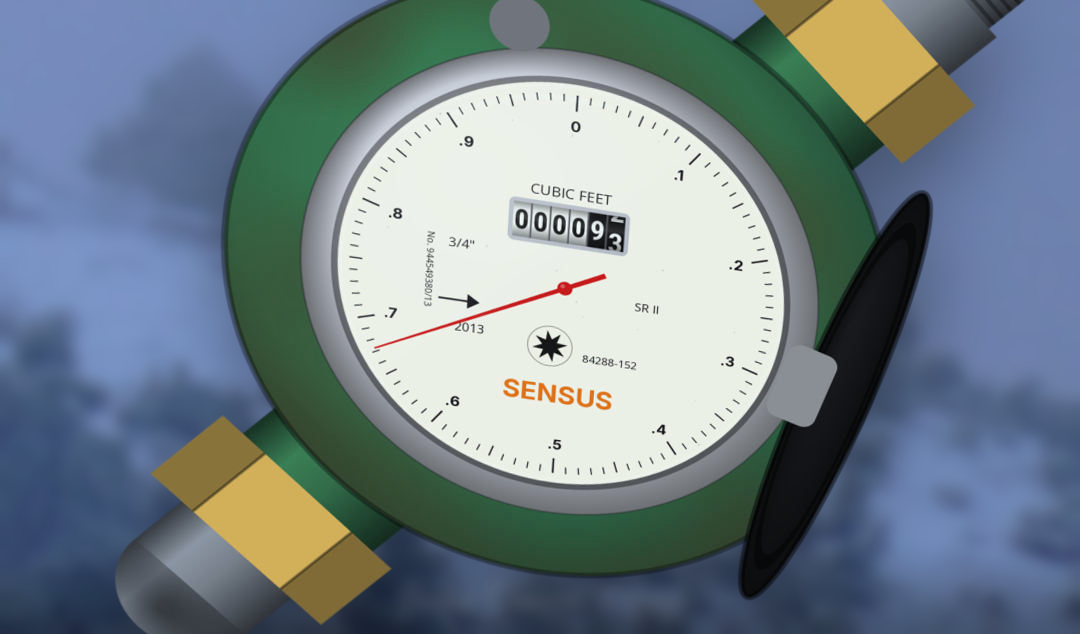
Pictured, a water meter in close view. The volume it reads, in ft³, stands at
92.67 ft³
